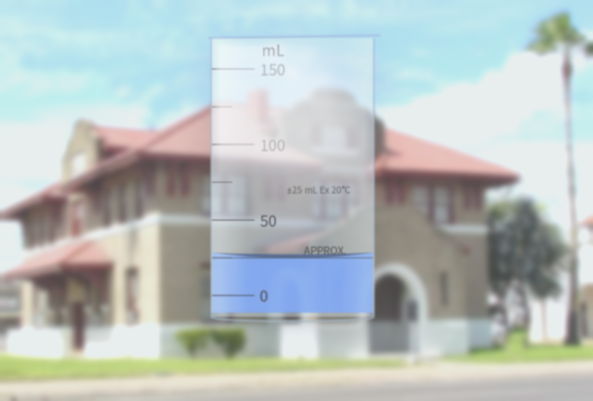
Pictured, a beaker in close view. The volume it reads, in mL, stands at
25 mL
